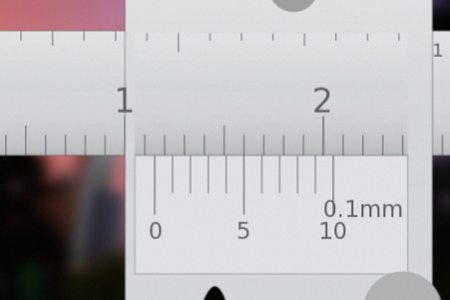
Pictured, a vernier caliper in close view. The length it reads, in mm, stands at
11.5 mm
